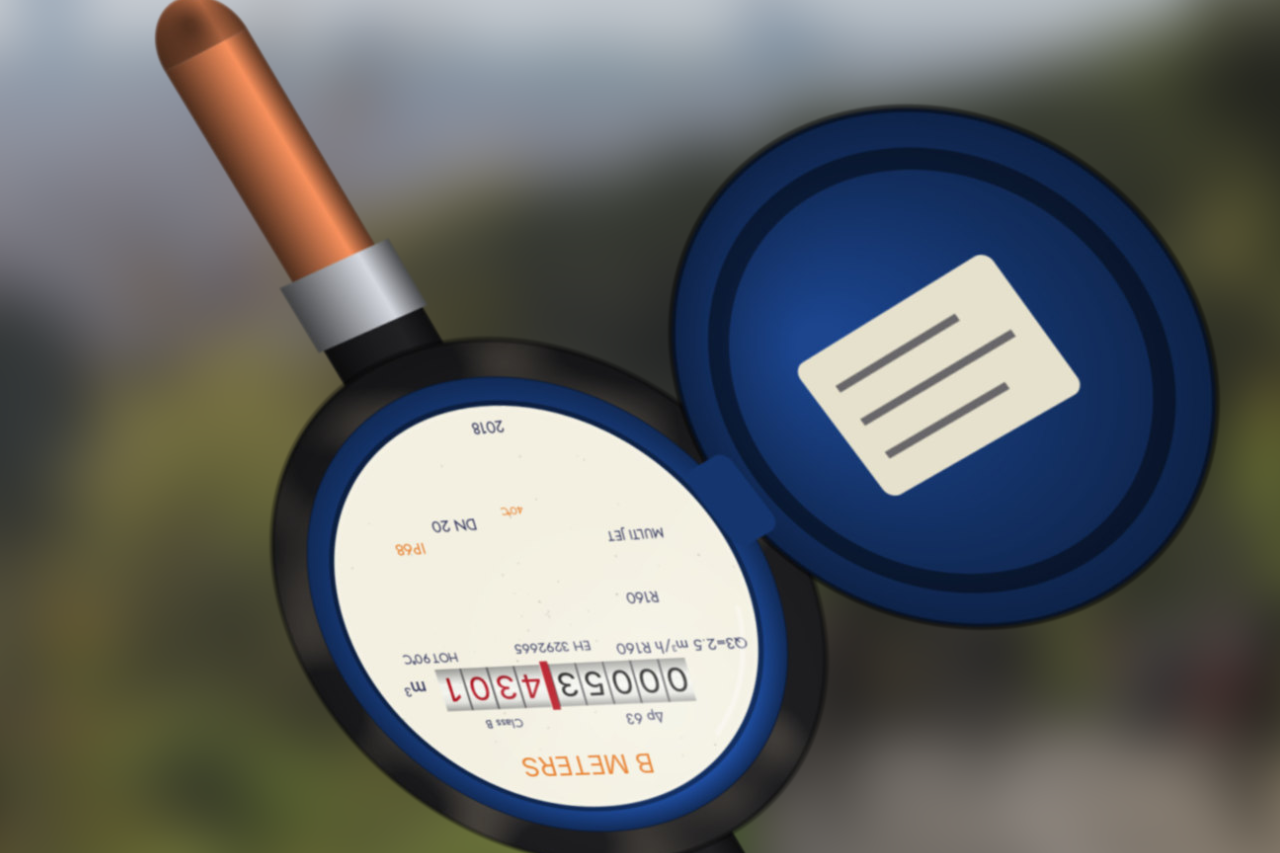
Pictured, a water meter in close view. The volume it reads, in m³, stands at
53.4301 m³
